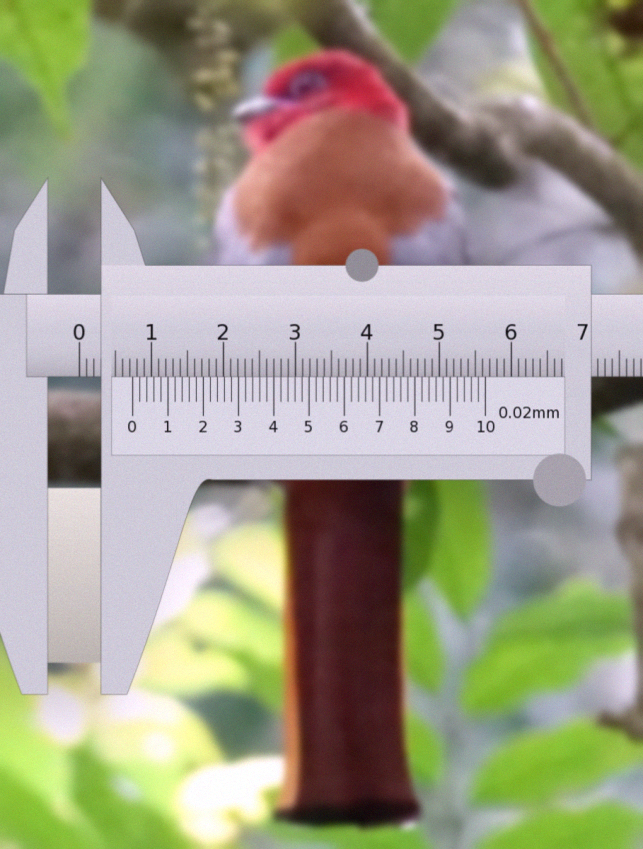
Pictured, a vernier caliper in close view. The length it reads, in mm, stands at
7.4 mm
